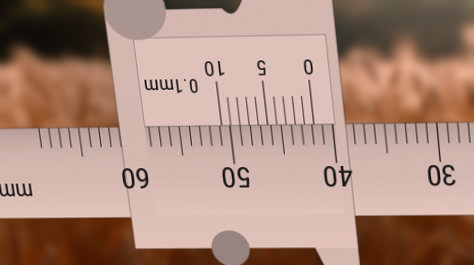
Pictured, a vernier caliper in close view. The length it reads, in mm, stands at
41.8 mm
